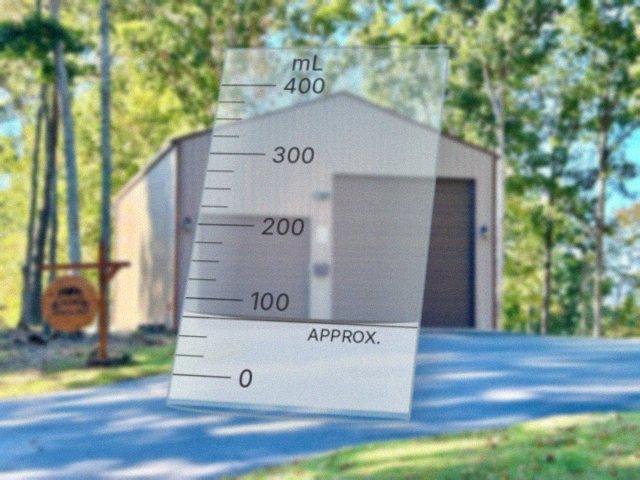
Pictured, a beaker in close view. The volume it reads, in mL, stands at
75 mL
